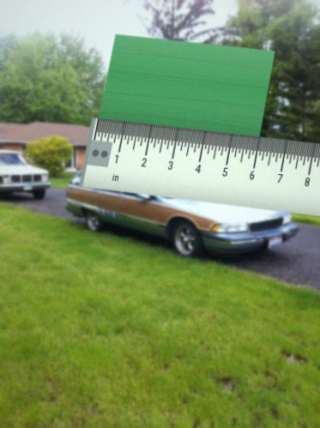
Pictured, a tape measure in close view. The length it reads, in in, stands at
6 in
